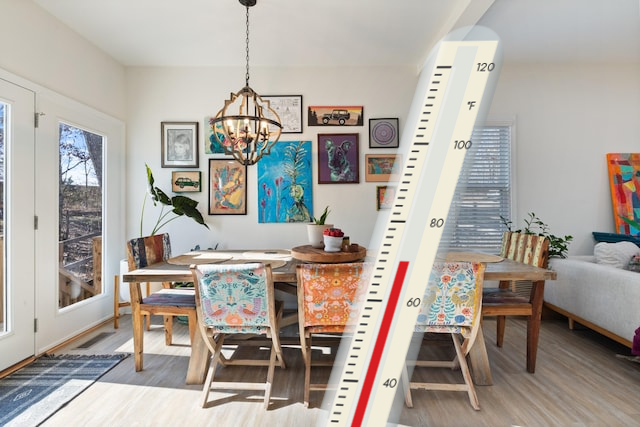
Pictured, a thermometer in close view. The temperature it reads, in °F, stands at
70 °F
